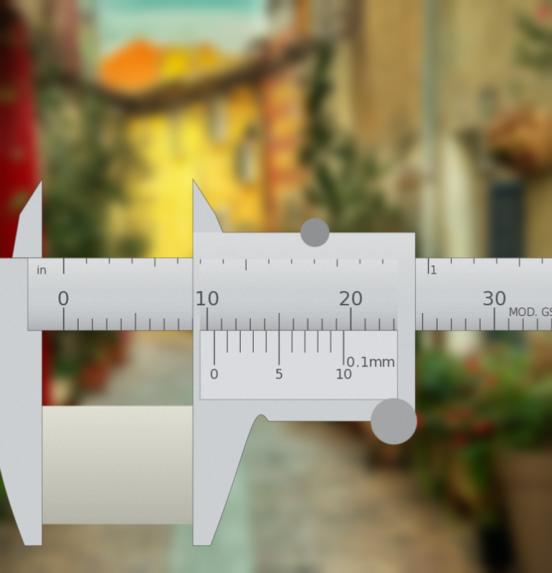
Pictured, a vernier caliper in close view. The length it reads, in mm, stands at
10.5 mm
